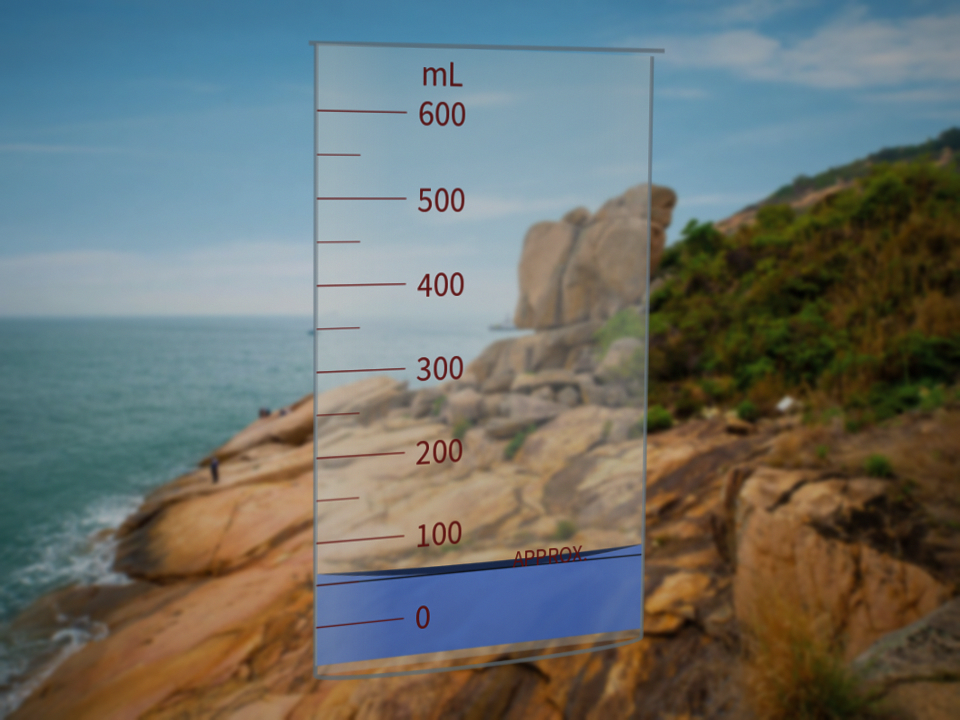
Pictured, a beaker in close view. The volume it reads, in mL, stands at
50 mL
